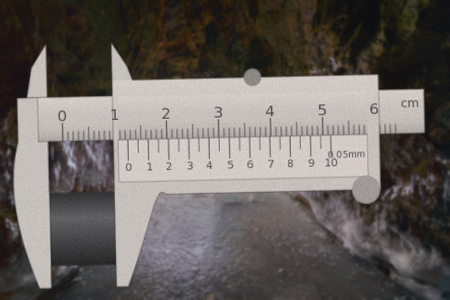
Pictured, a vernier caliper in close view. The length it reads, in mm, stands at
12.5 mm
